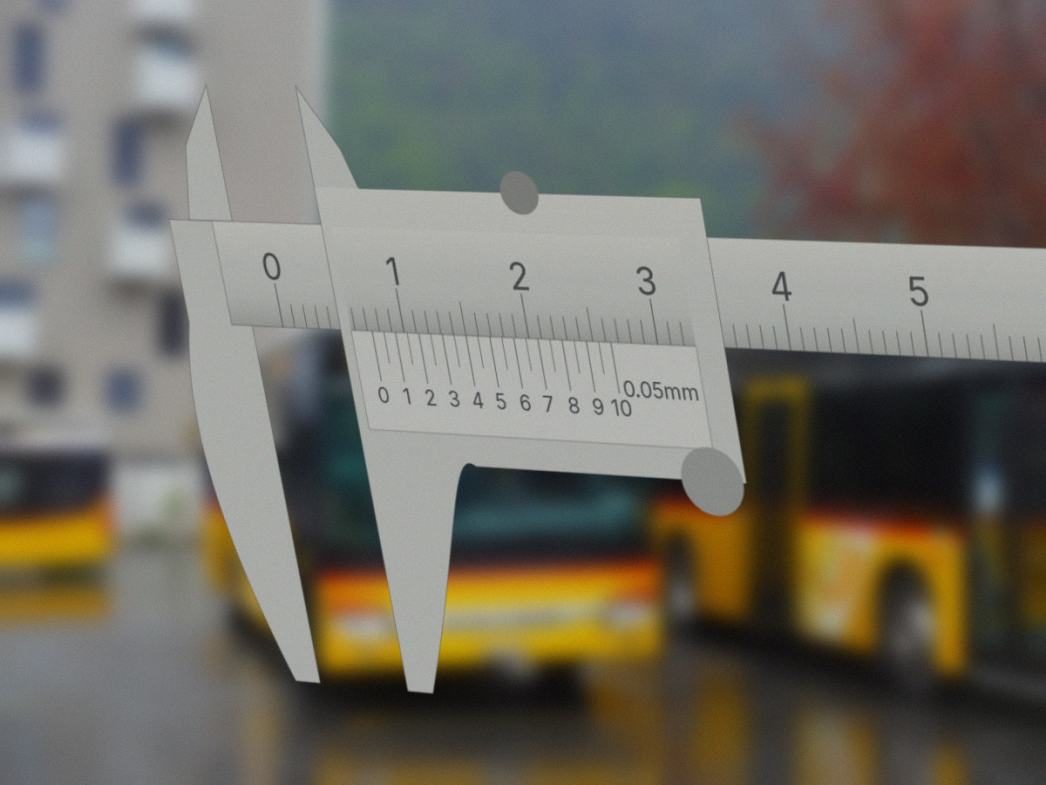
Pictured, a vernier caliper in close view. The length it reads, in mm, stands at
7.4 mm
